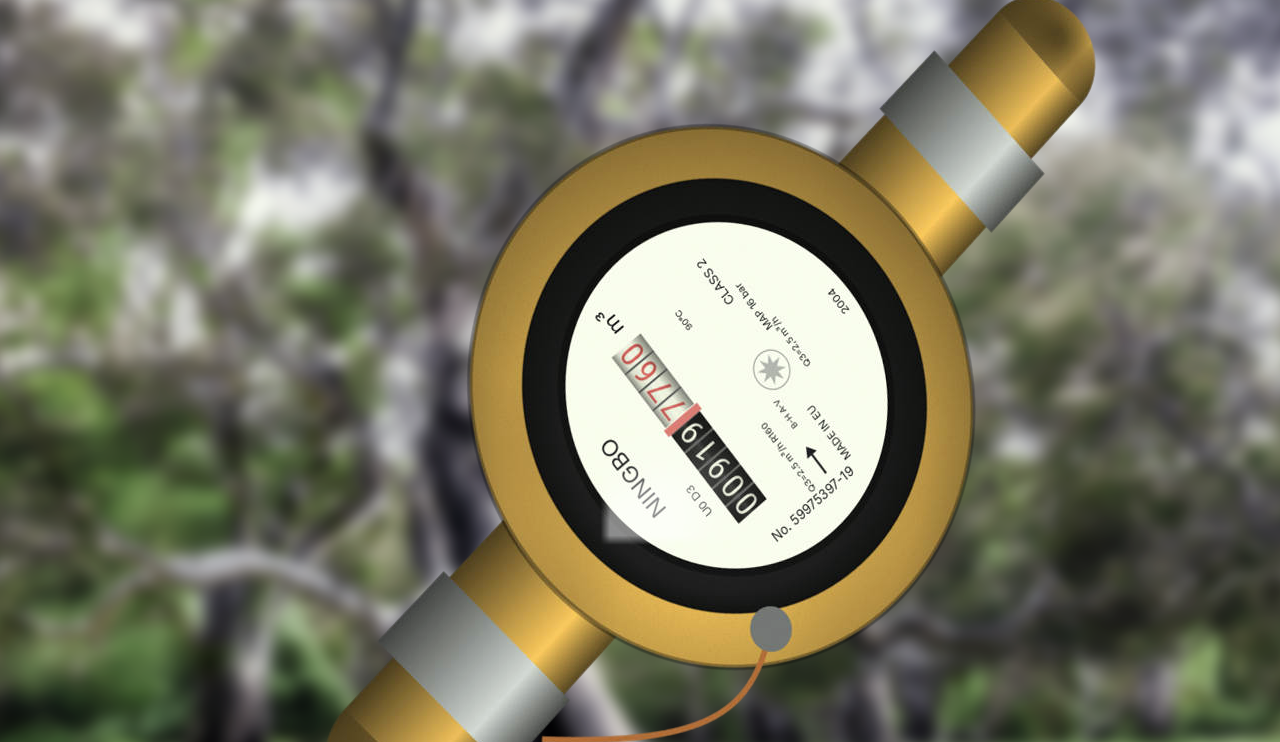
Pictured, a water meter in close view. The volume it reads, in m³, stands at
919.7760 m³
